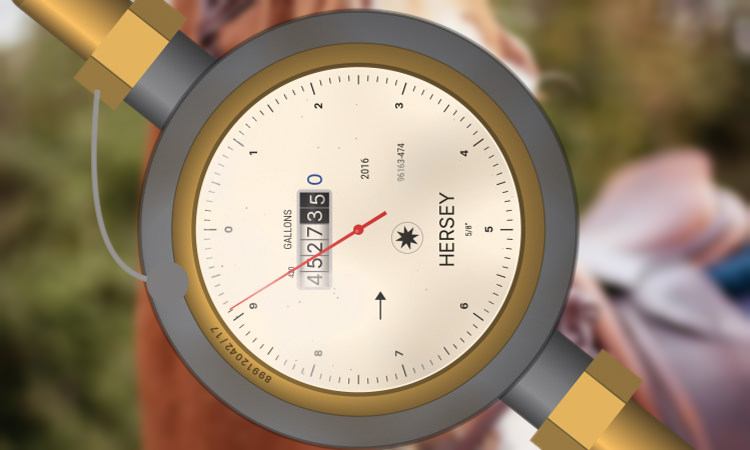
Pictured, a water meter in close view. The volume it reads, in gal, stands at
4527349.1 gal
